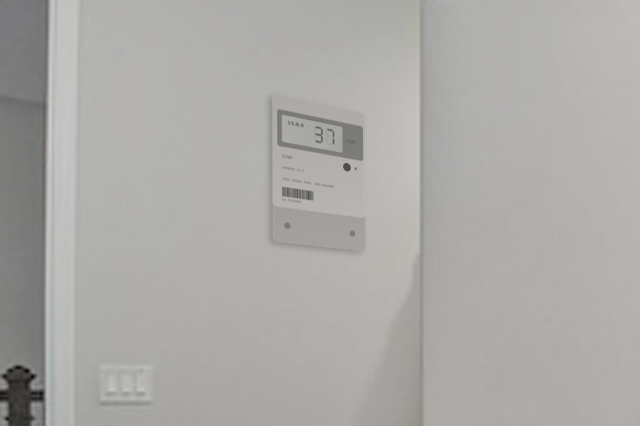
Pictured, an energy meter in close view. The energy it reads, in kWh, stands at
37 kWh
